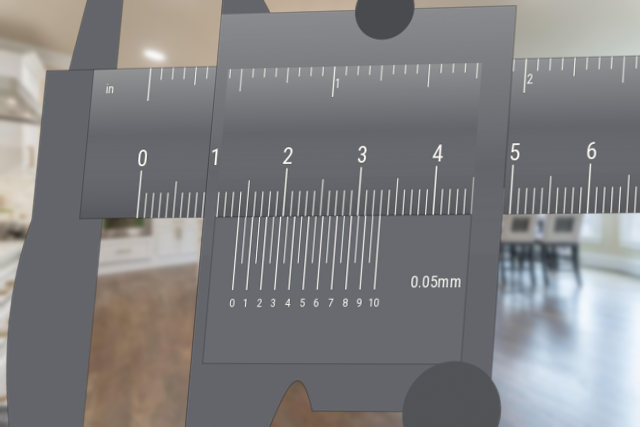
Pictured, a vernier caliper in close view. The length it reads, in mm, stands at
14.0 mm
